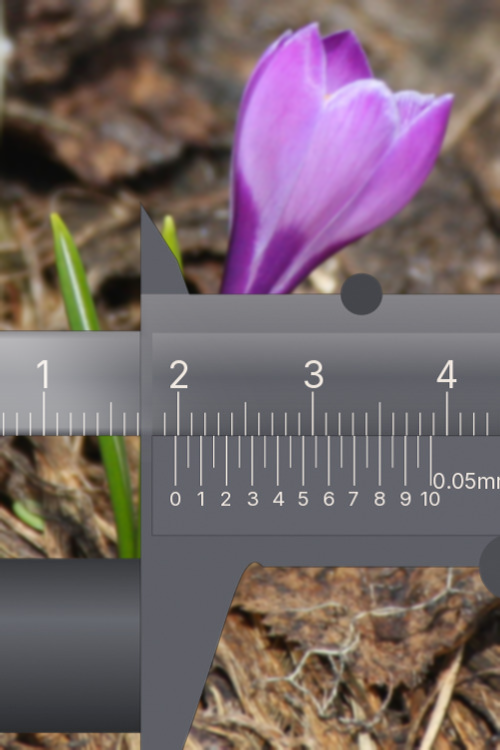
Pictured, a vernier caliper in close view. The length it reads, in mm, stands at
19.8 mm
